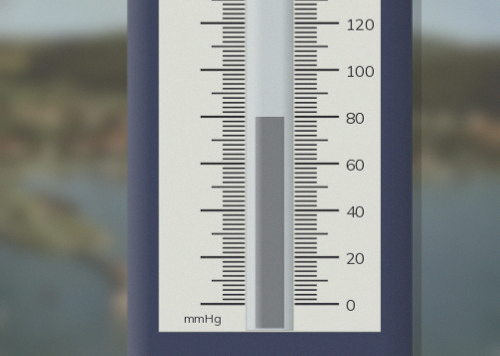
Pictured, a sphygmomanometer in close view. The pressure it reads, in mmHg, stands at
80 mmHg
